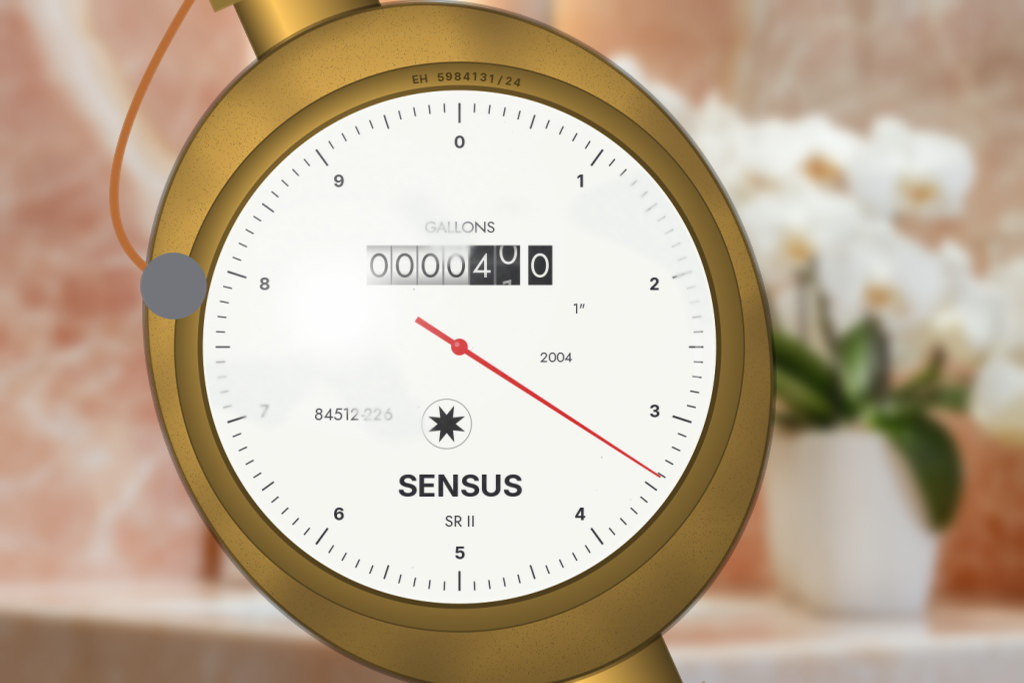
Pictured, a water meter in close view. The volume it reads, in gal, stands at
403.4 gal
